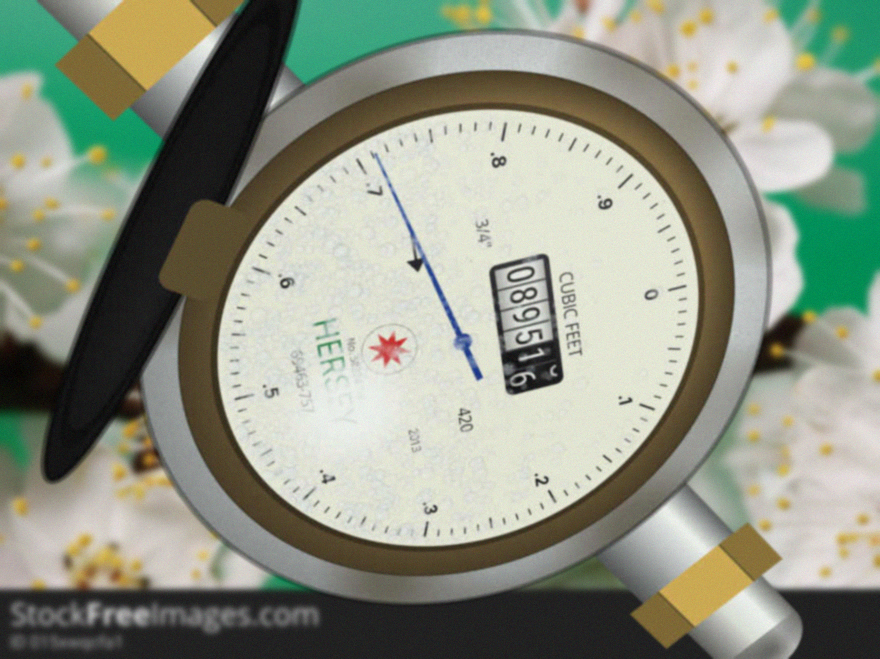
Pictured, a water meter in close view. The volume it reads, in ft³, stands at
89515.71 ft³
